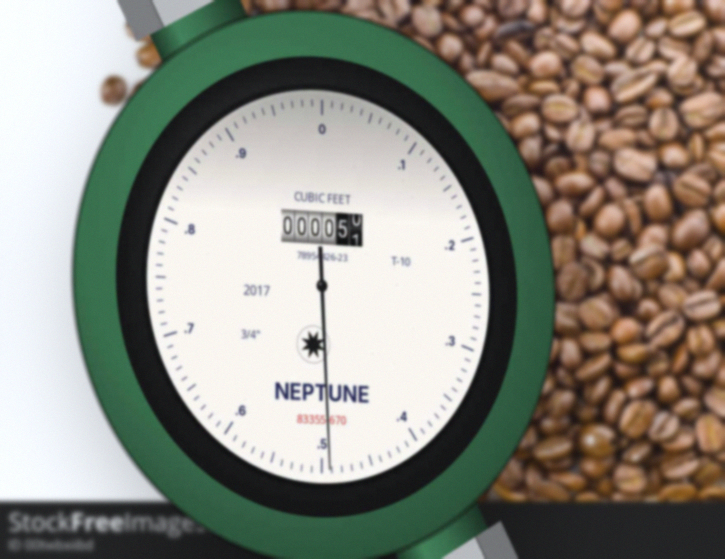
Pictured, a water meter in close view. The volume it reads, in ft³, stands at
50.49 ft³
